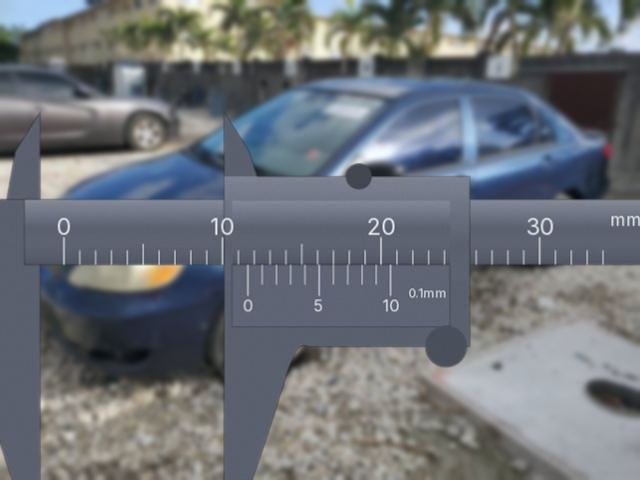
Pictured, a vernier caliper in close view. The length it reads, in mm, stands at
11.6 mm
